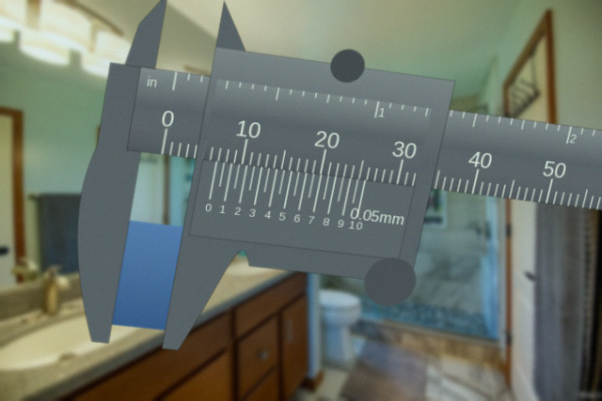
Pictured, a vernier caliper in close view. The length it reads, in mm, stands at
6.8 mm
